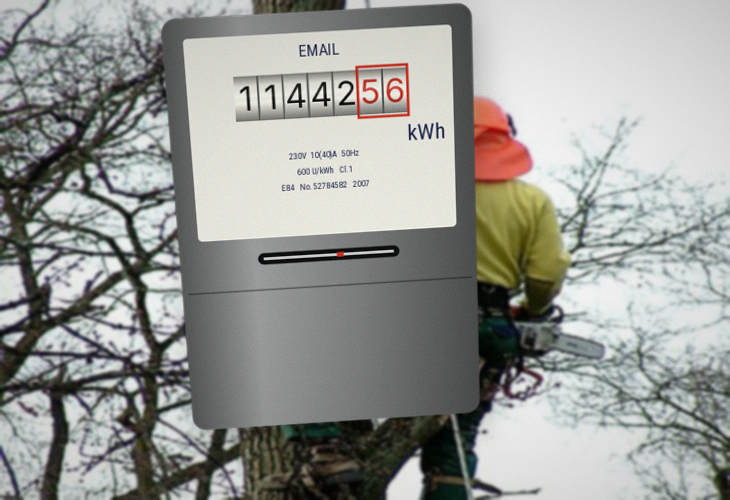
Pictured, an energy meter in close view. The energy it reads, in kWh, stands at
11442.56 kWh
